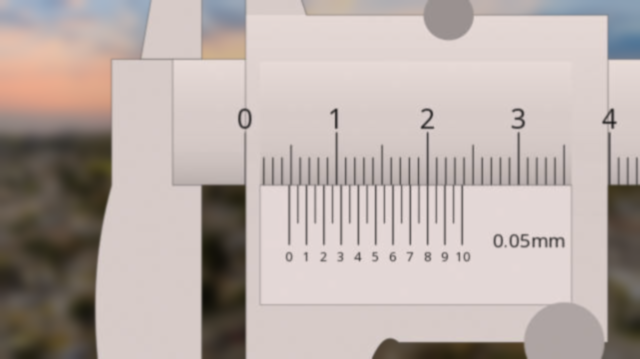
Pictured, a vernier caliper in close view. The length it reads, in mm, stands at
4.8 mm
